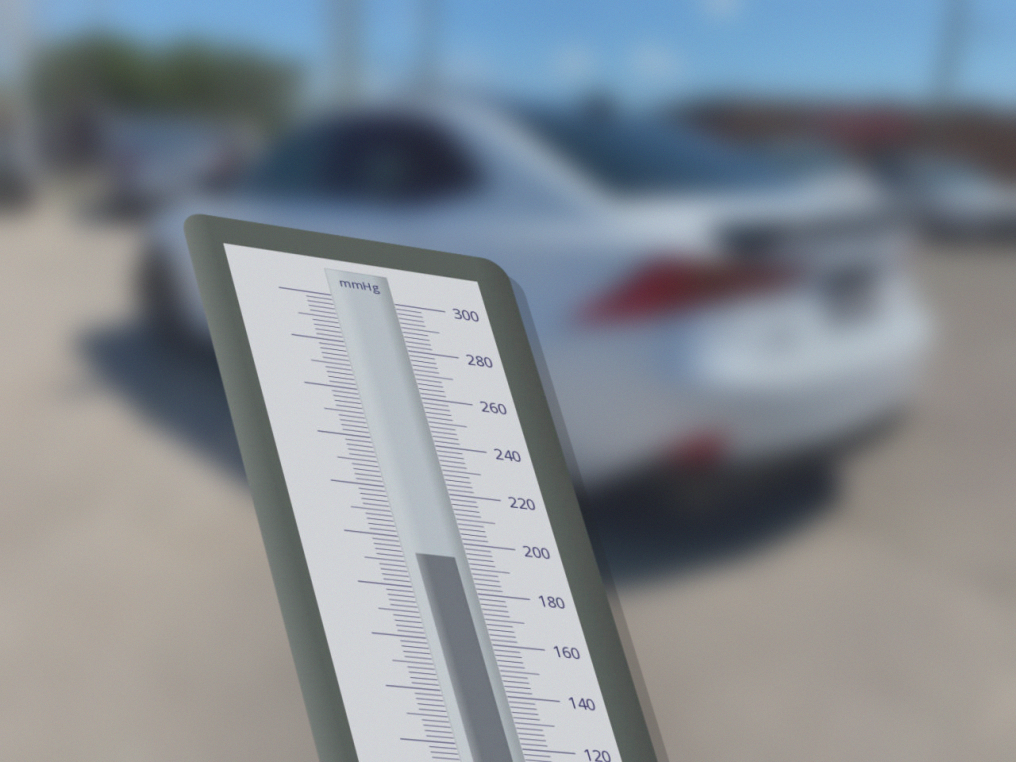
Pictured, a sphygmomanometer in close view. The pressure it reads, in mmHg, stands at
194 mmHg
